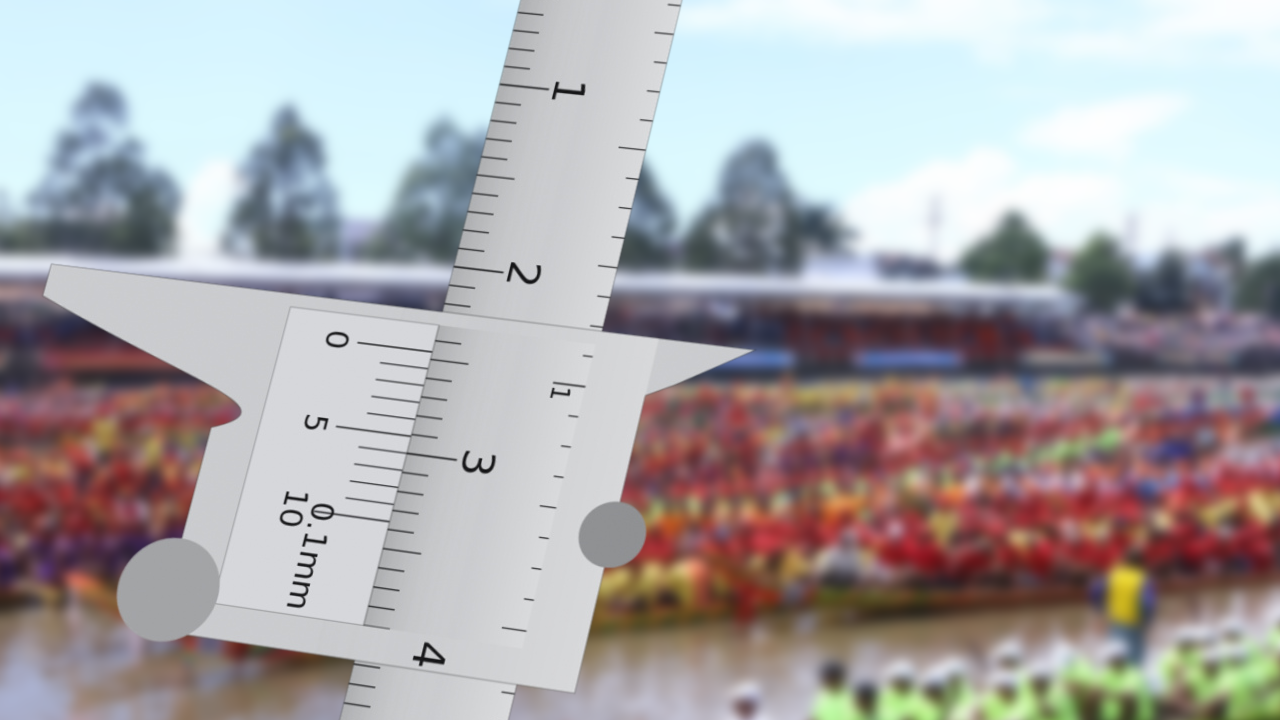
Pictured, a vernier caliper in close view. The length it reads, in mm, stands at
24.6 mm
